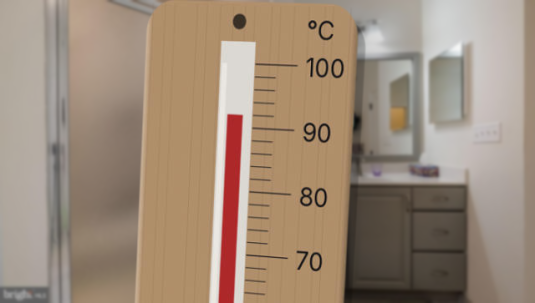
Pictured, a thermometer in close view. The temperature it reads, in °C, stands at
92 °C
